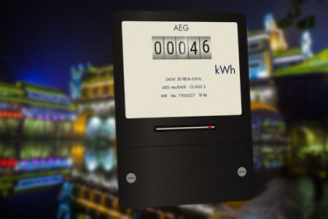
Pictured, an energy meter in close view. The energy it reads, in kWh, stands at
46 kWh
